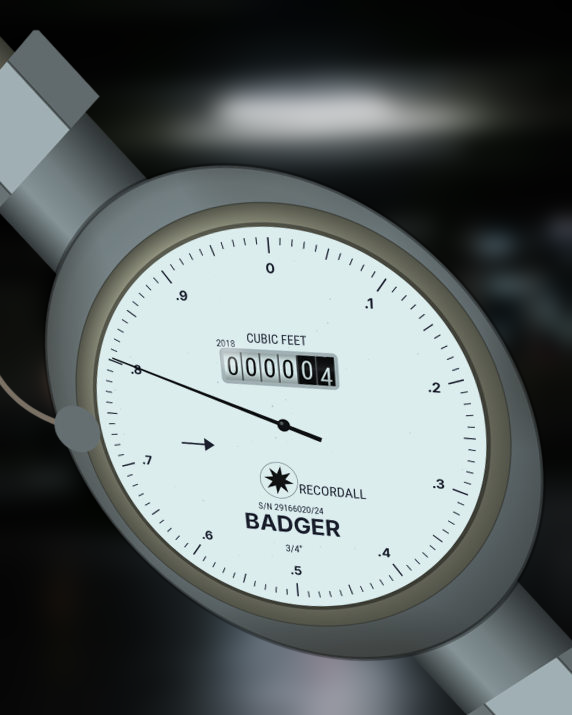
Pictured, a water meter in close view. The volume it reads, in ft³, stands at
3.80 ft³
